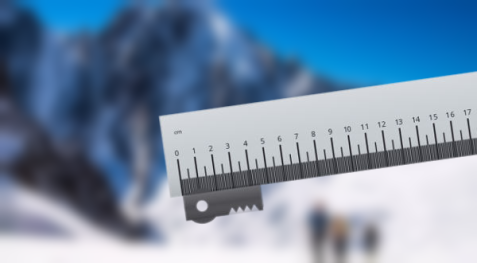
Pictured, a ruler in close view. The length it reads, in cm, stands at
4.5 cm
